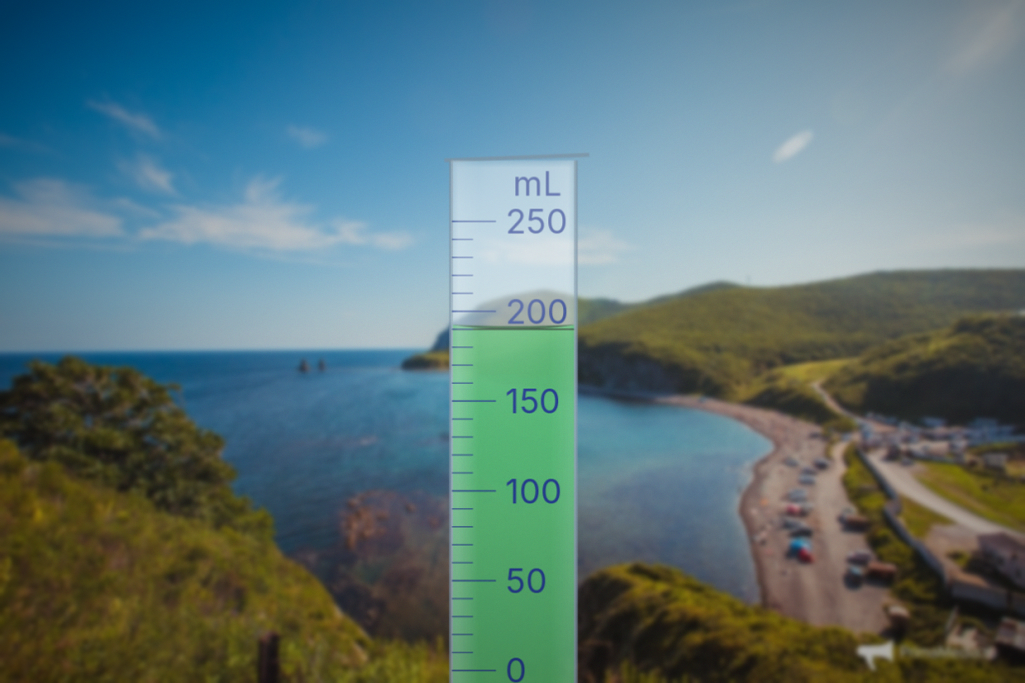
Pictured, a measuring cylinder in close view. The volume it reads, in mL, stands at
190 mL
